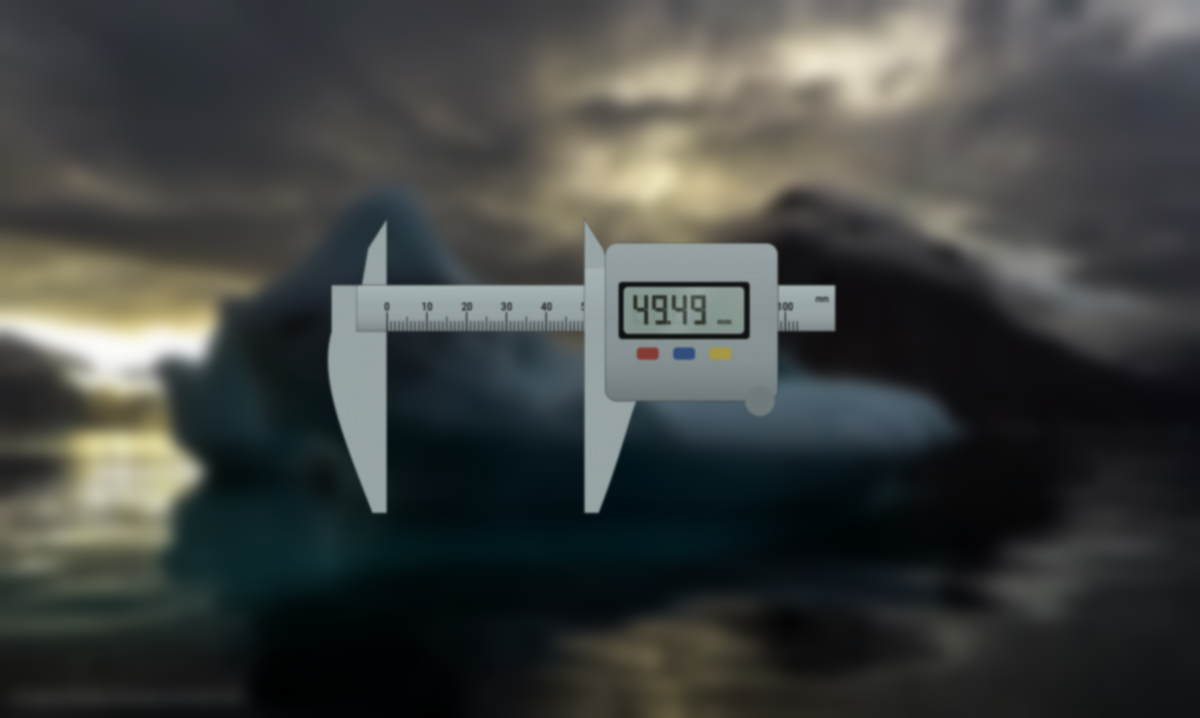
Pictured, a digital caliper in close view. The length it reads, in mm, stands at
49.49 mm
